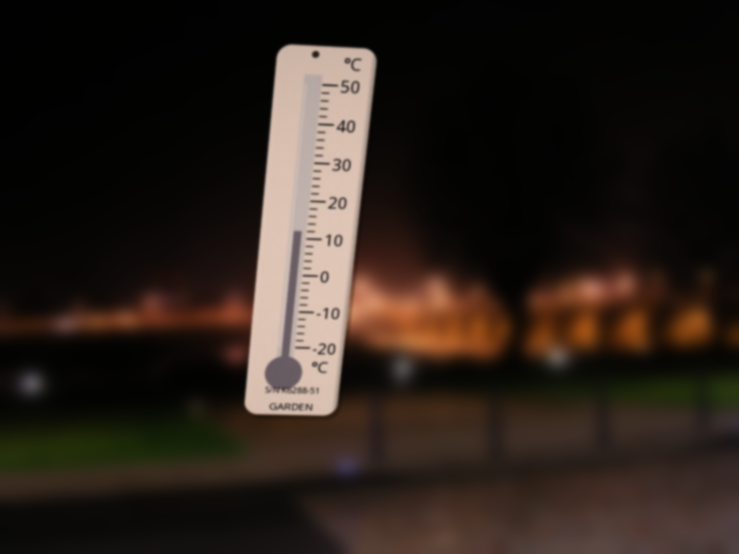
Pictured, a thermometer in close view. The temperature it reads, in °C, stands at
12 °C
